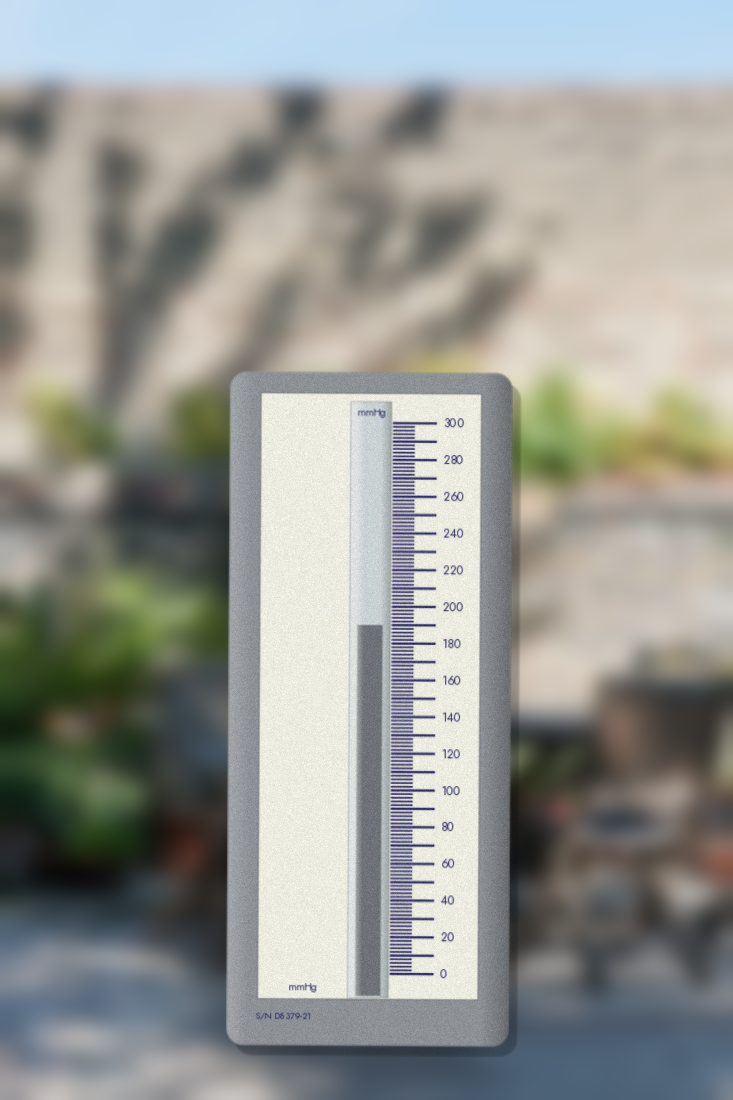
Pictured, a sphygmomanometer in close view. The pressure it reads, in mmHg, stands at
190 mmHg
